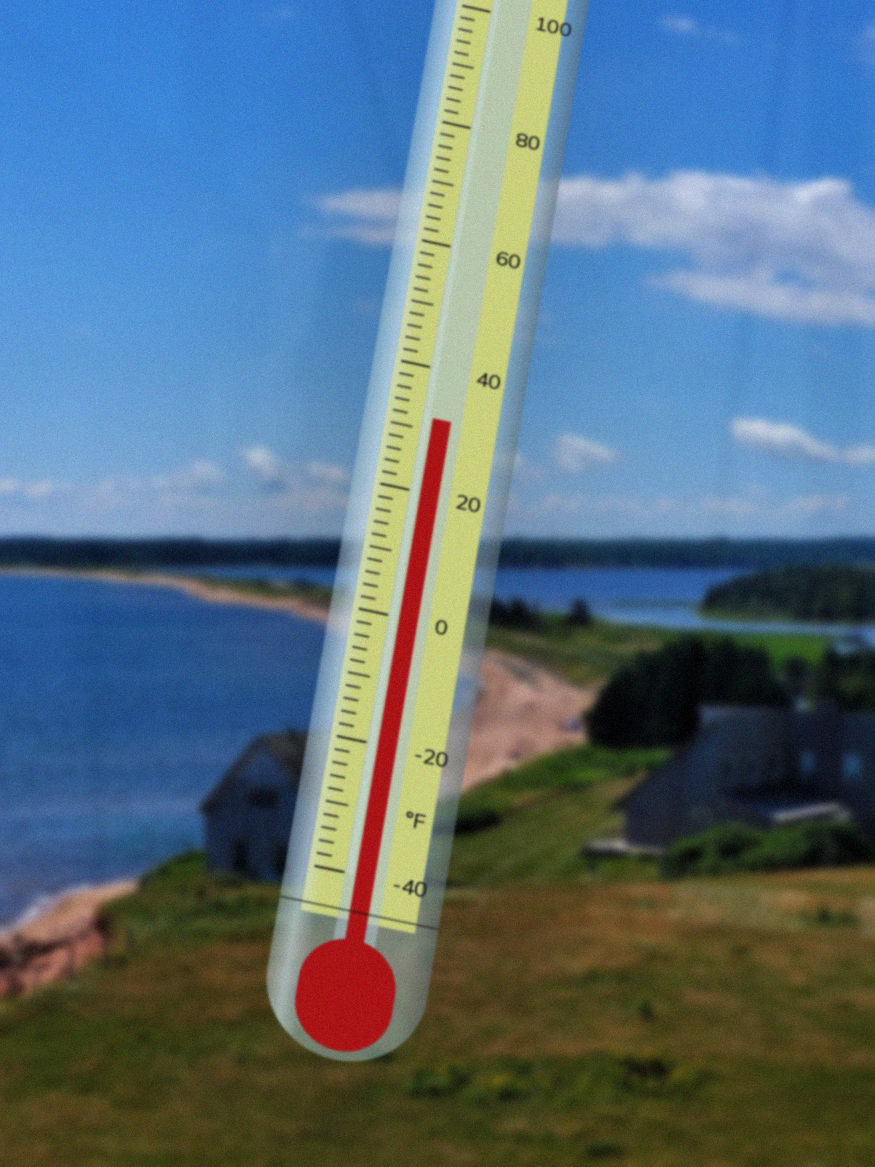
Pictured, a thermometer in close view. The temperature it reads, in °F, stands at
32 °F
